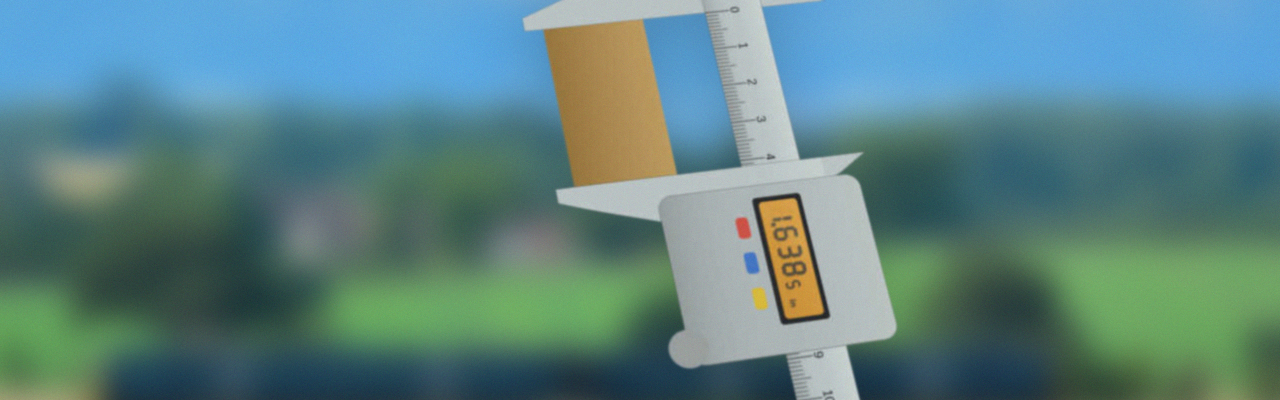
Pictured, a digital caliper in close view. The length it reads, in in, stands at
1.6385 in
